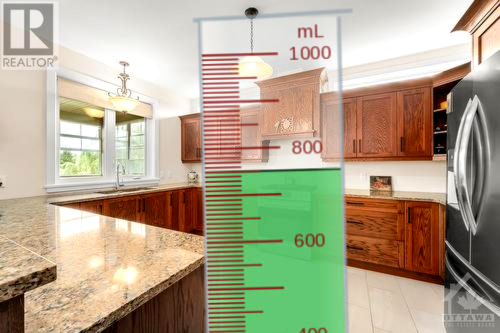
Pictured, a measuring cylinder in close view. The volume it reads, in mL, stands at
750 mL
